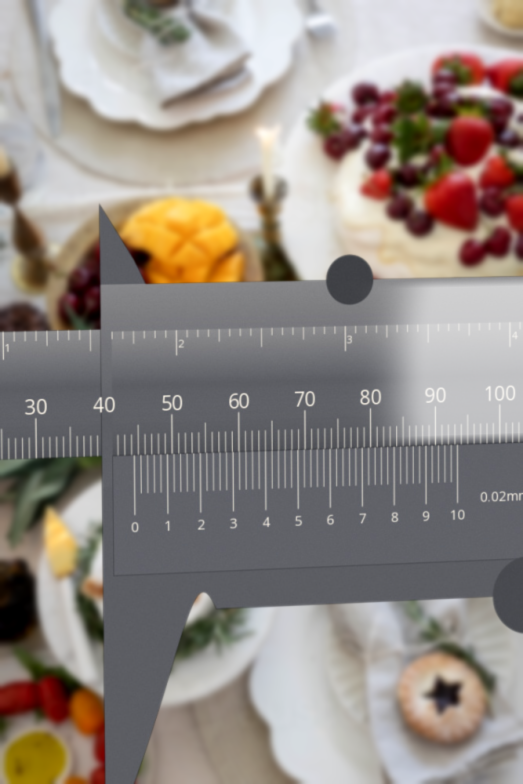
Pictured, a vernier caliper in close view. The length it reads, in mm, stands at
44.4 mm
